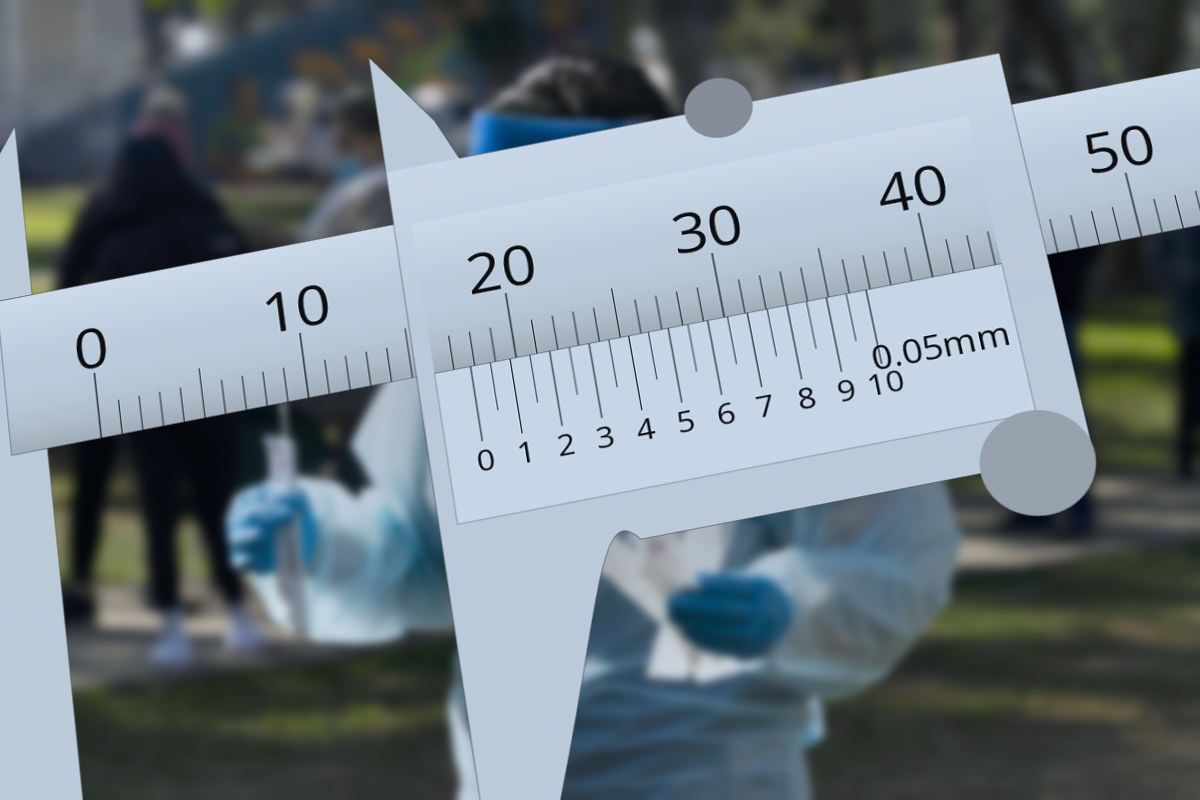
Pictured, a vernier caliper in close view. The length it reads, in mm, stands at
17.8 mm
